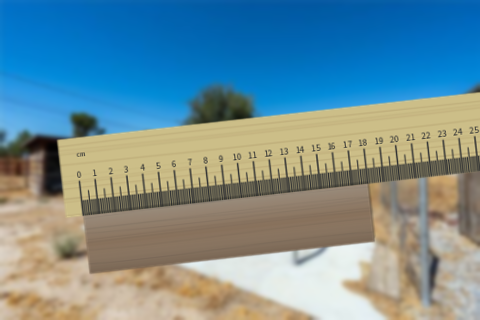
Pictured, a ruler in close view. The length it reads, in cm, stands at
18 cm
